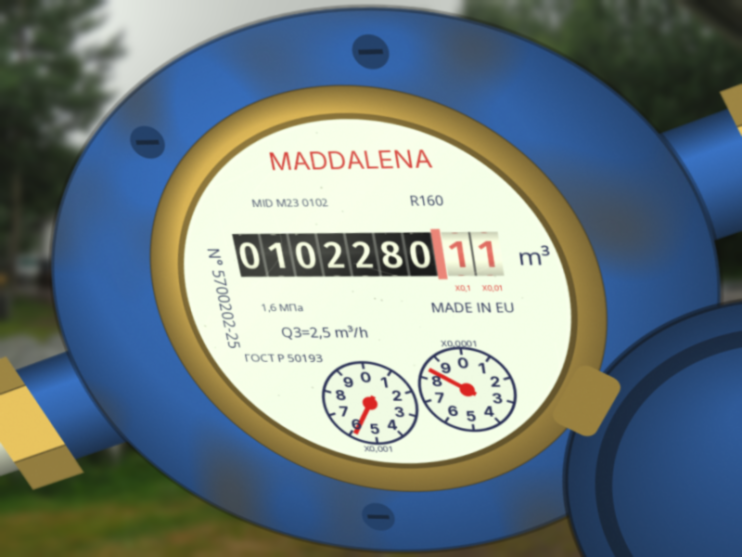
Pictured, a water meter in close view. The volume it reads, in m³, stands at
102280.1158 m³
